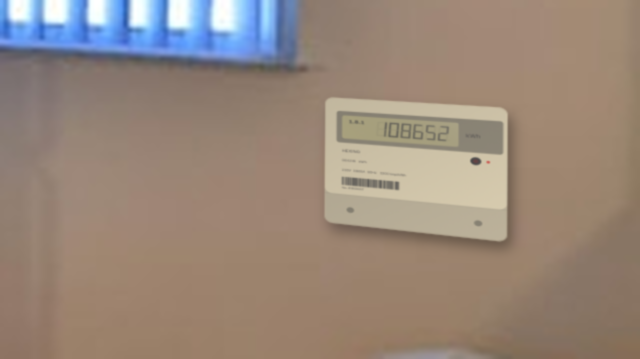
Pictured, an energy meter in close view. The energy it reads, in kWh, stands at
108652 kWh
